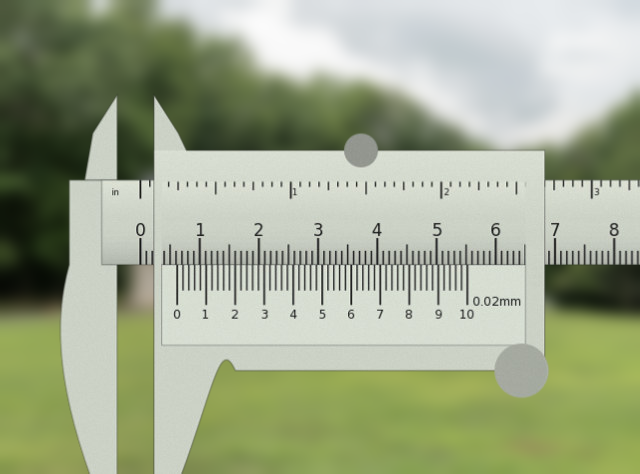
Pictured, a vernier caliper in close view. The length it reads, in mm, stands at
6.2 mm
